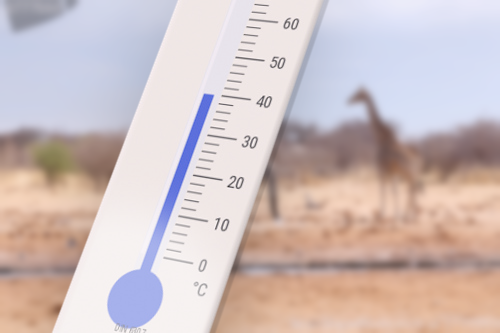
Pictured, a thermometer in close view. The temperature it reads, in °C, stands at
40 °C
